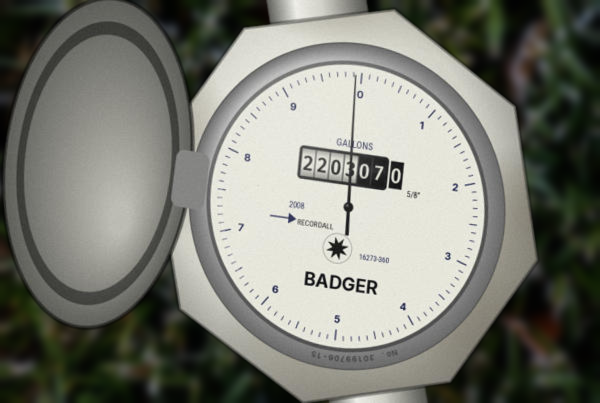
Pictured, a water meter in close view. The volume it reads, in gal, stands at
2203069.9 gal
